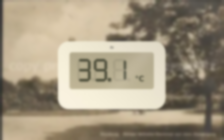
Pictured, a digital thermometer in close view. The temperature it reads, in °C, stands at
39.1 °C
